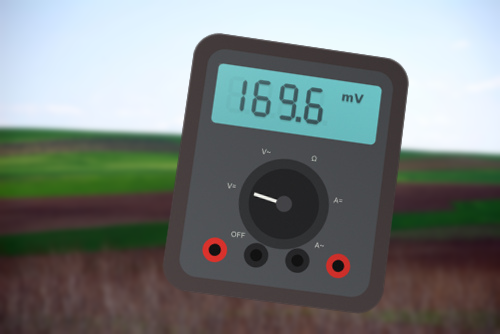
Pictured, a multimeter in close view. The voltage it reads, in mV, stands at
169.6 mV
